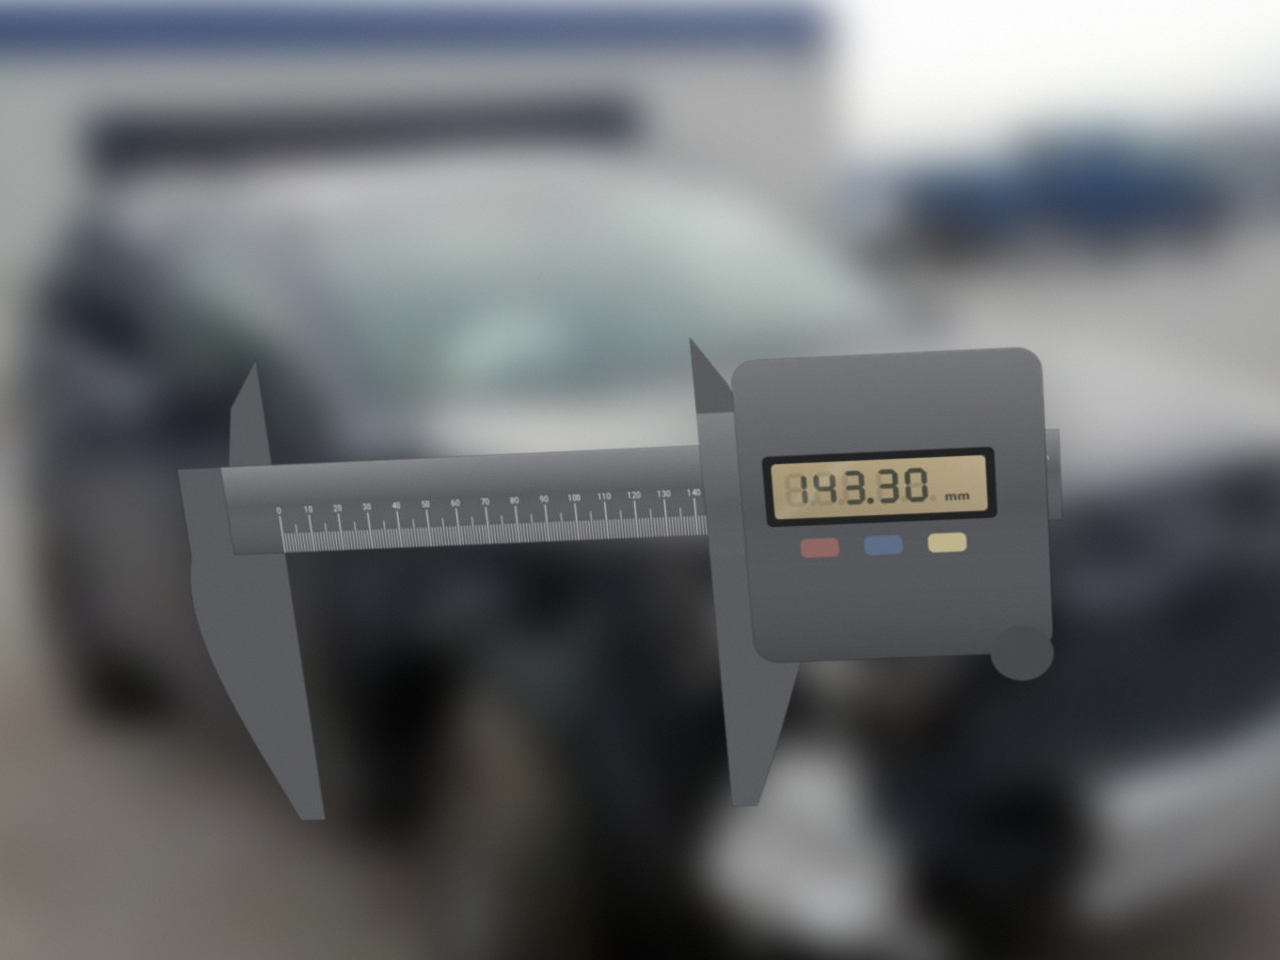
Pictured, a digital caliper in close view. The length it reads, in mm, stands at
143.30 mm
